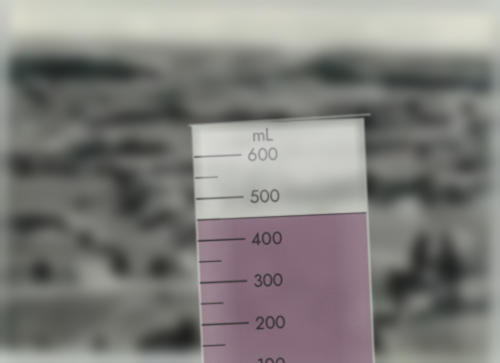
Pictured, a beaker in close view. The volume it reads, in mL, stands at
450 mL
